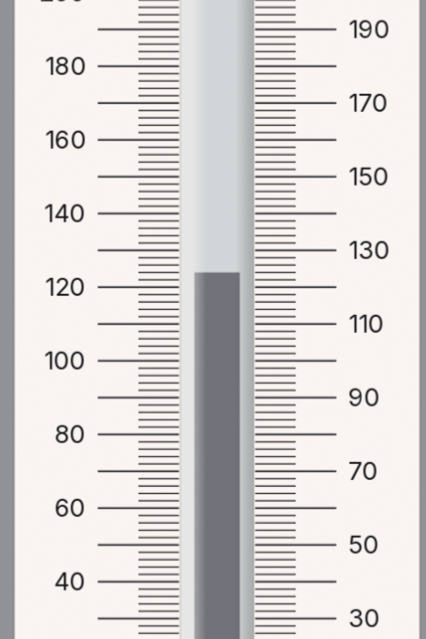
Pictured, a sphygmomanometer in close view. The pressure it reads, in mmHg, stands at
124 mmHg
